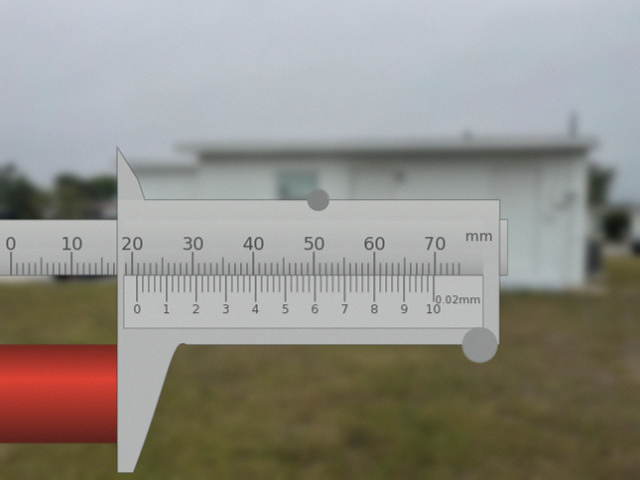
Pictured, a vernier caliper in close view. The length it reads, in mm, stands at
20.8 mm
